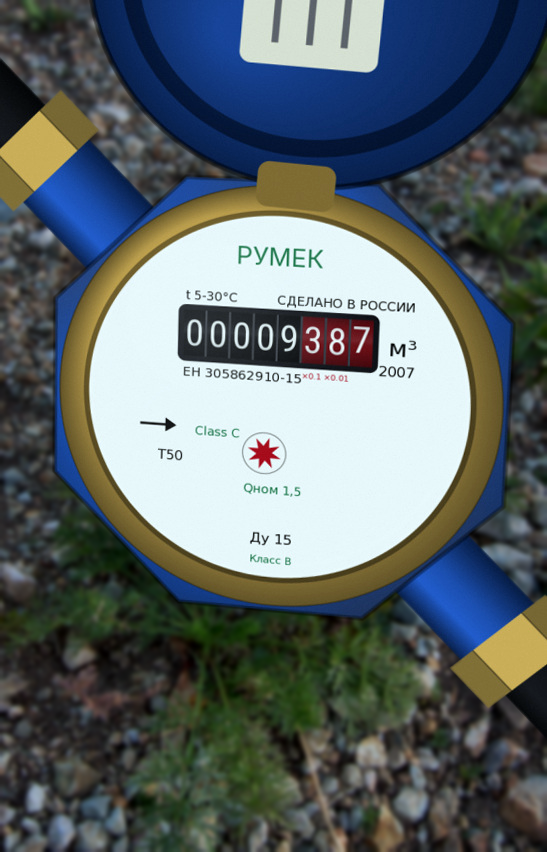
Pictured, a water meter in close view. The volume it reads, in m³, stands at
9.387 m³
